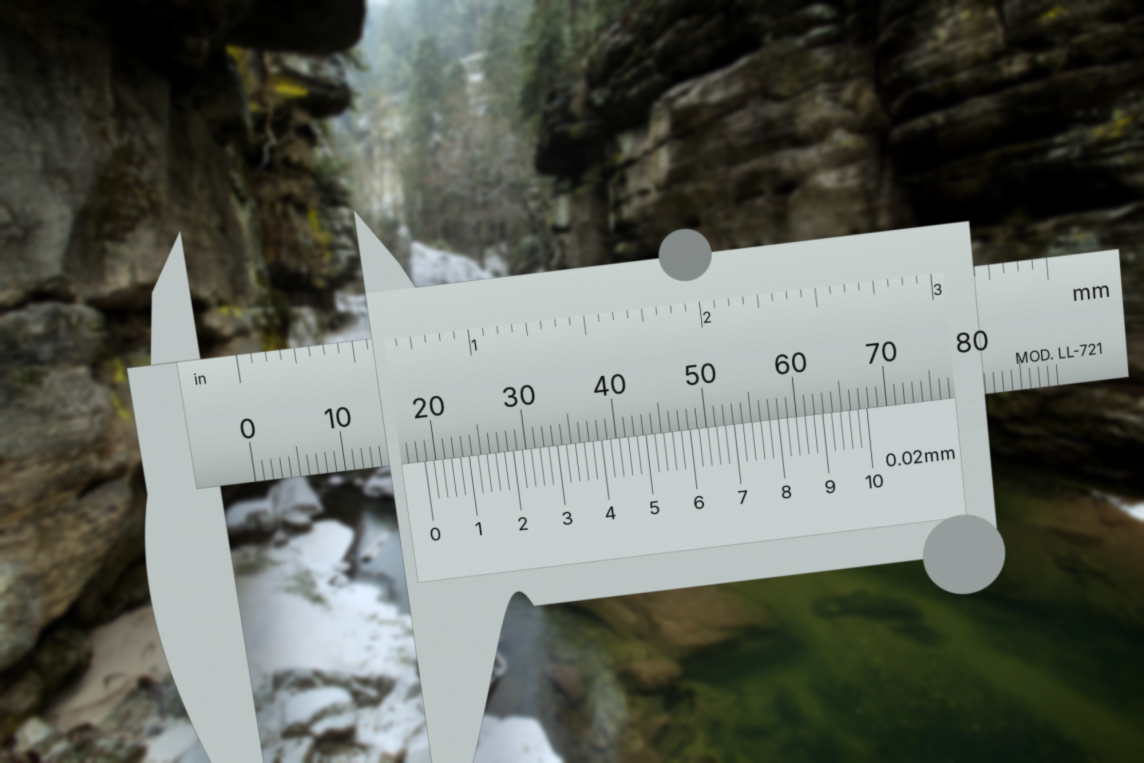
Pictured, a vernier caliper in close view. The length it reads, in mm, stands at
18.8 mm
